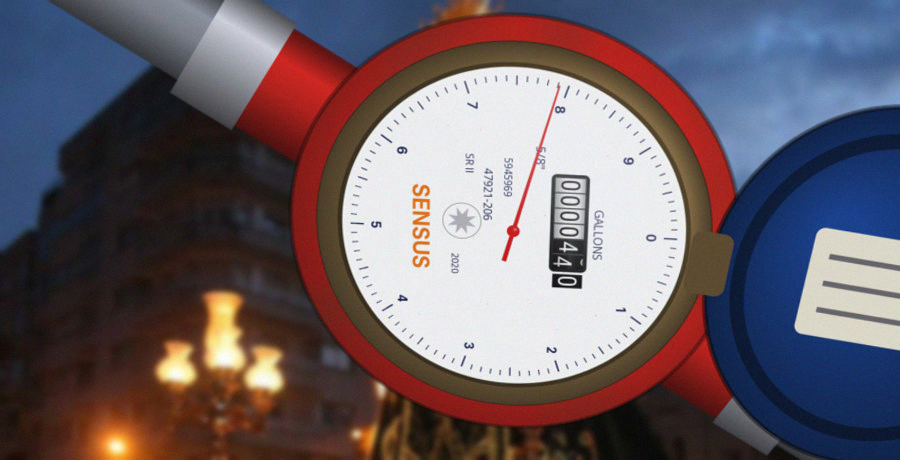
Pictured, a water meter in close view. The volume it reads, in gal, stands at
437.9 gal
